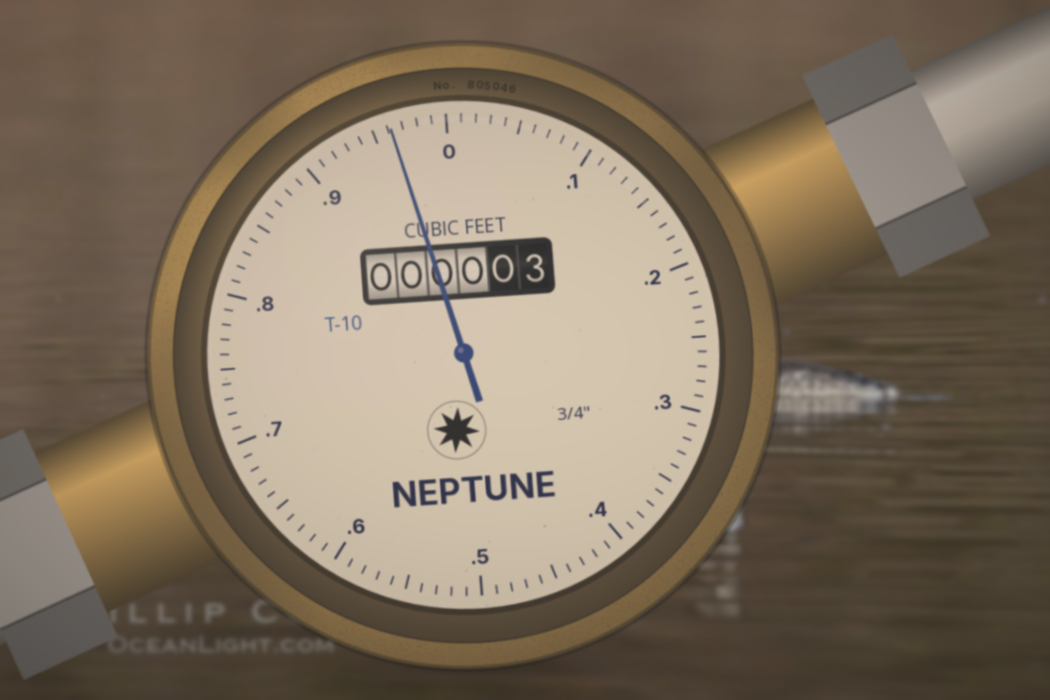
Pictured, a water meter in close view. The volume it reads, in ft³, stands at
2.96 ft³
